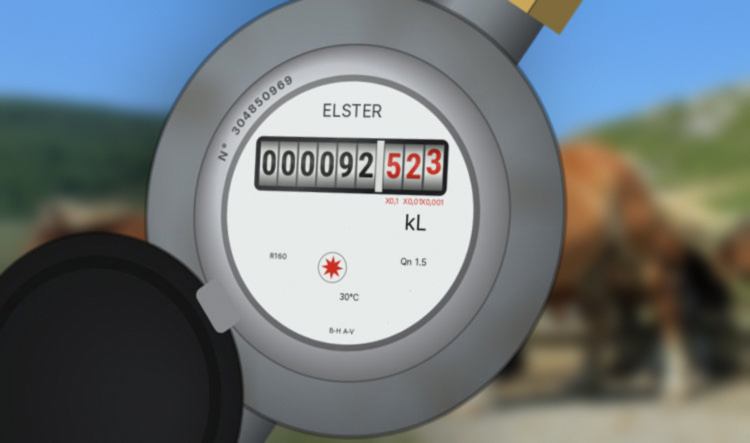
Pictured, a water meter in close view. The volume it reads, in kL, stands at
92.523 kL
